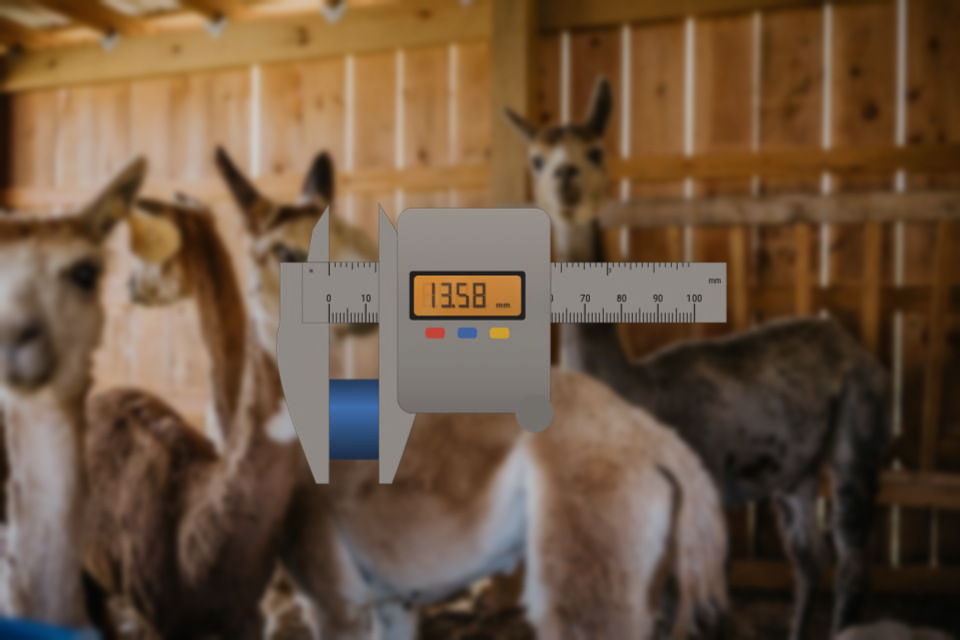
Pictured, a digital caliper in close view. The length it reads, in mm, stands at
13.58 mm
